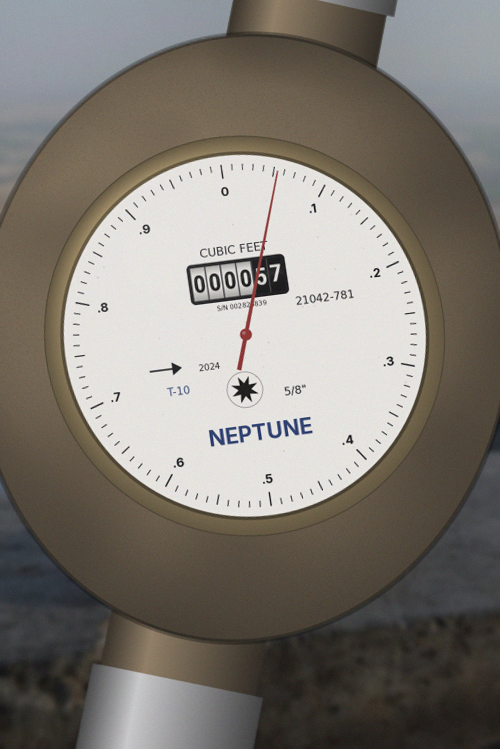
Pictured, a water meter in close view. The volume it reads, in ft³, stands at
57.05 ft³
